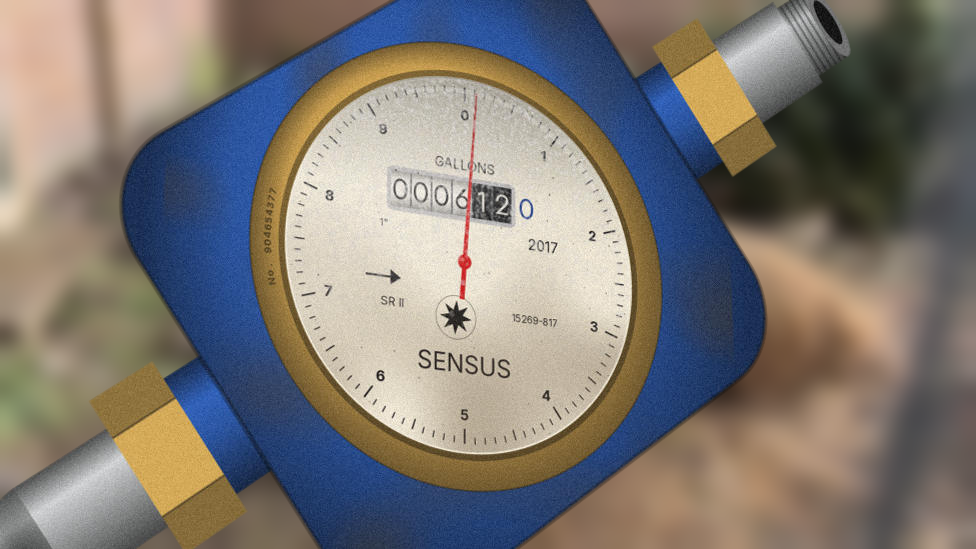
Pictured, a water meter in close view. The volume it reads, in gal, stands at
6120.1 gal
